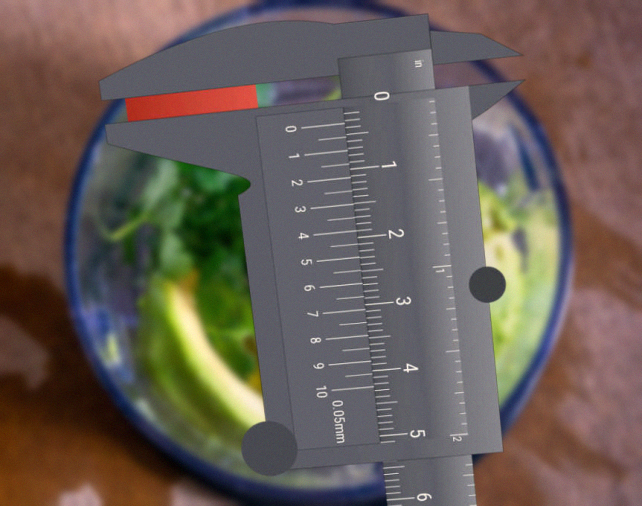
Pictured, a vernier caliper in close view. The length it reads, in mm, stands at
3.4 mm
